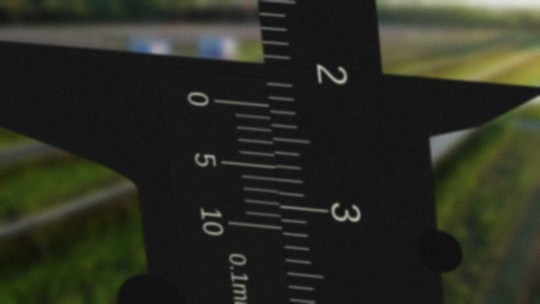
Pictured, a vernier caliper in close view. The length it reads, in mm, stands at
22.6 mm
